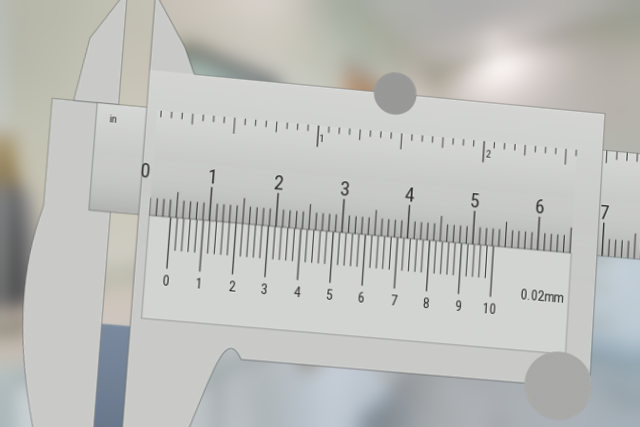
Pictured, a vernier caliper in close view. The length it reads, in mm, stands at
4.2 mm
